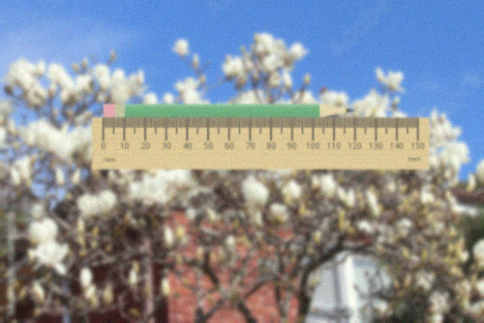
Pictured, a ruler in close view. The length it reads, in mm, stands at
120 mm
